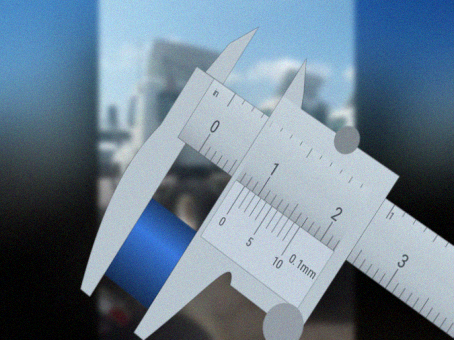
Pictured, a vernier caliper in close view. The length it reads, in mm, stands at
7.8 mm
